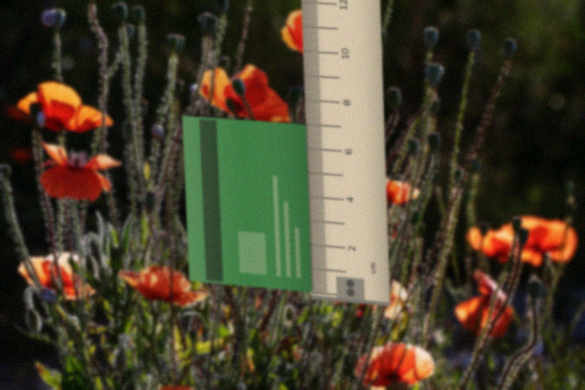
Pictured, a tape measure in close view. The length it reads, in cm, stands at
7 cm
